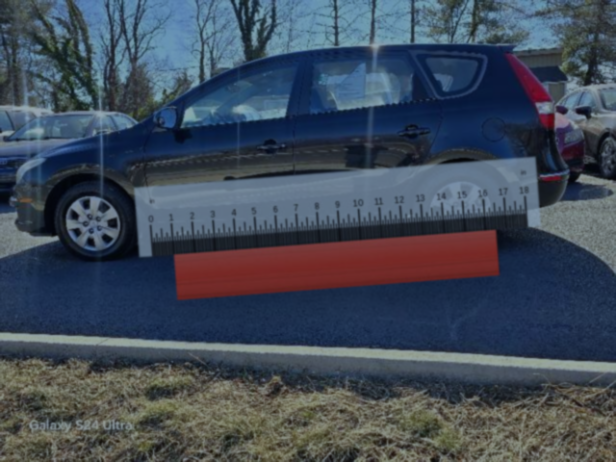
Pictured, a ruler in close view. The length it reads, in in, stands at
15.5 in
